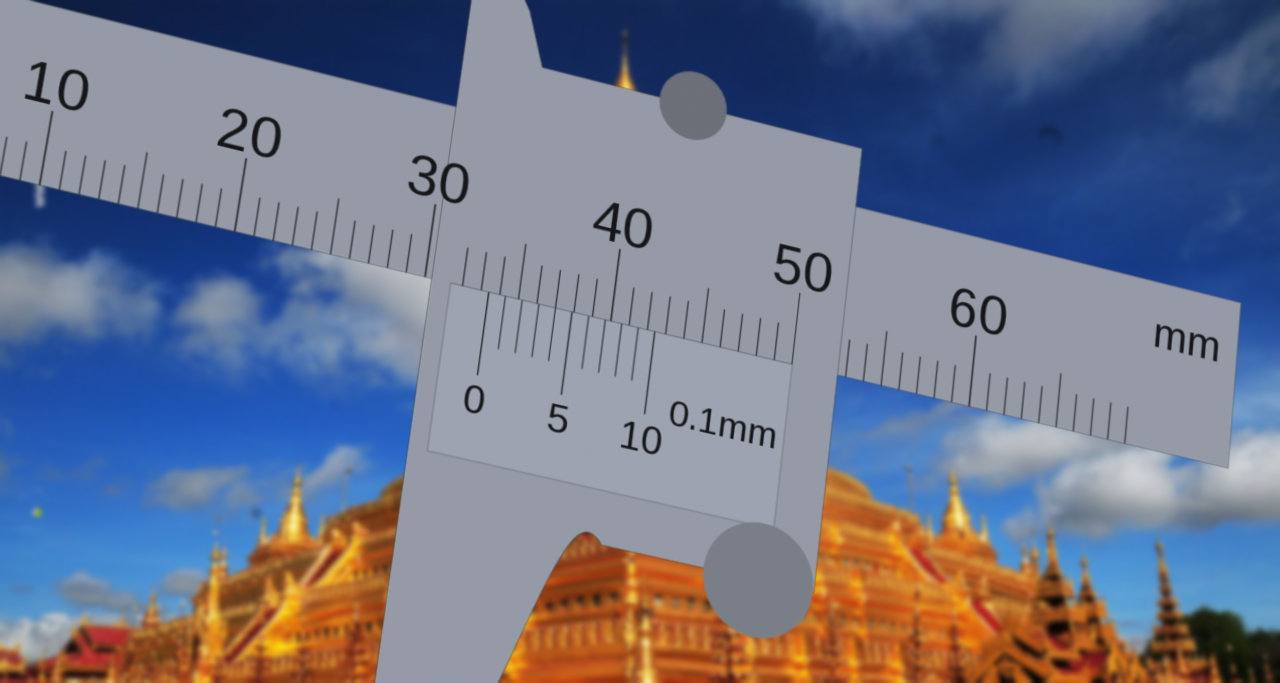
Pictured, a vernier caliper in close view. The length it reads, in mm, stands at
33.4 mm
